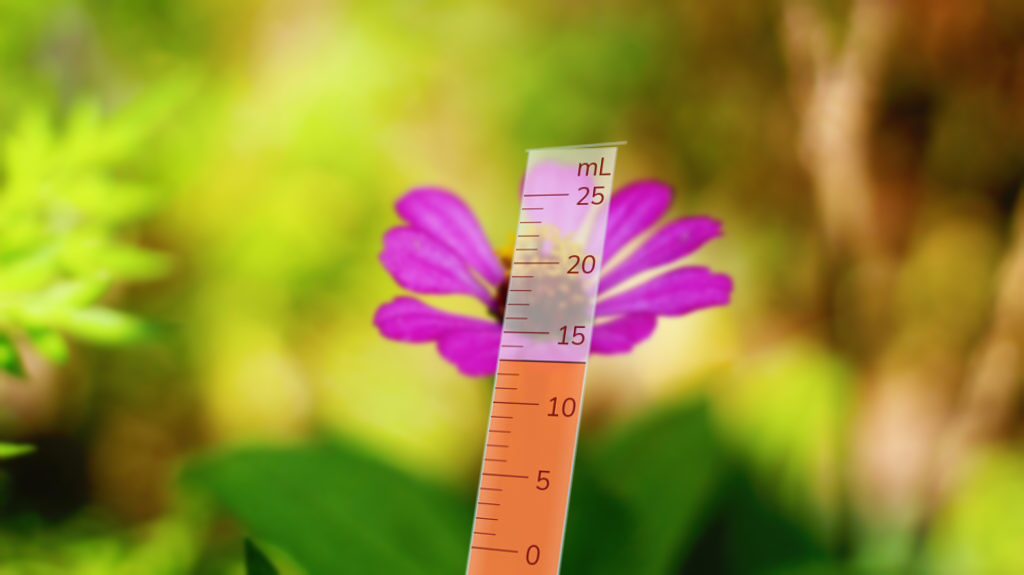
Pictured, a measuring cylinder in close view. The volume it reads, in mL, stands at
13 mL
